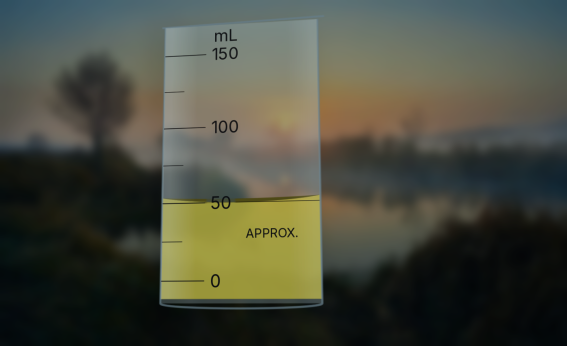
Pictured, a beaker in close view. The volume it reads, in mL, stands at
50 mL
